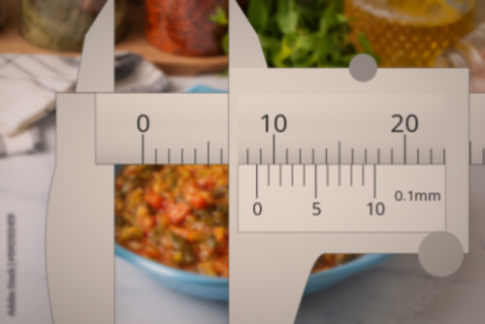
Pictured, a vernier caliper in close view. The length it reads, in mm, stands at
8.7 mm
